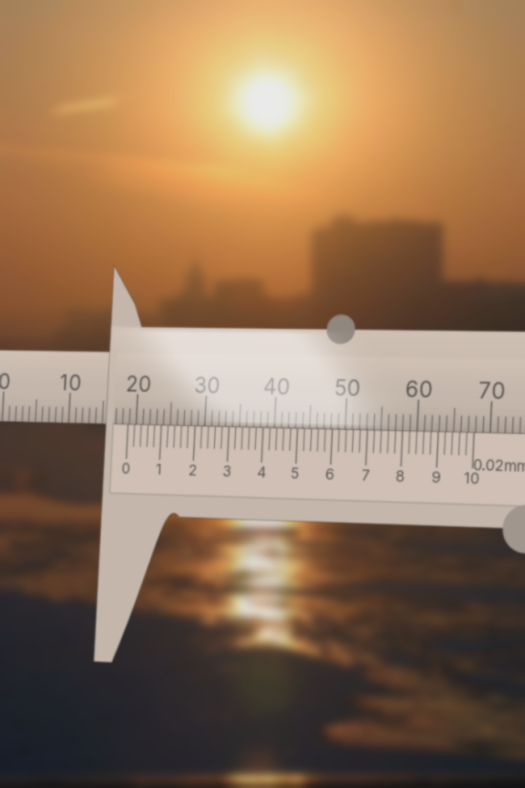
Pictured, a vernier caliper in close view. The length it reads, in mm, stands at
18.8 mm
